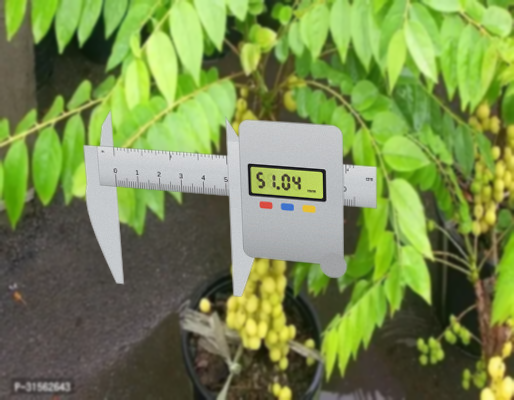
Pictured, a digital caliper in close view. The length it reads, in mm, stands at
51.04 mm
